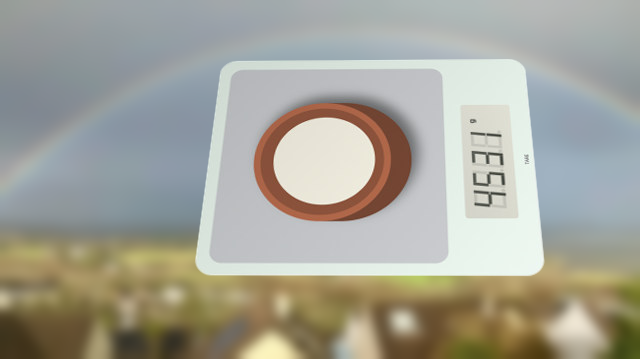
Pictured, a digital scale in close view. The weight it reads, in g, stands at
4531 g
